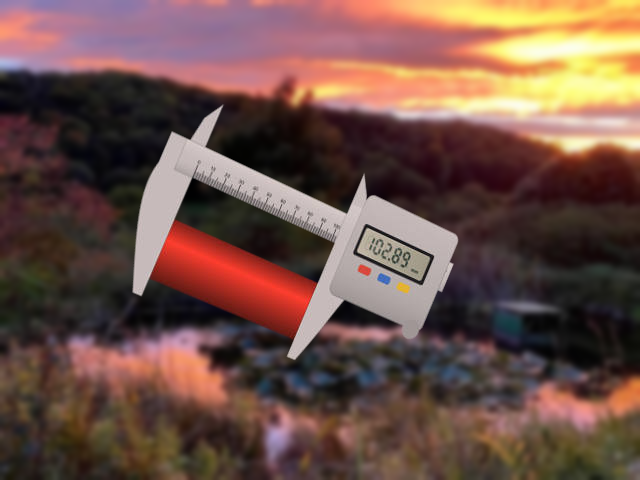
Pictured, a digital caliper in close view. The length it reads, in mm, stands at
102.89 mm
